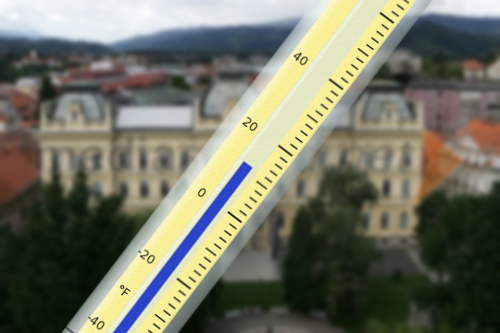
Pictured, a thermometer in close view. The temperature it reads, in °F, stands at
12 °F
